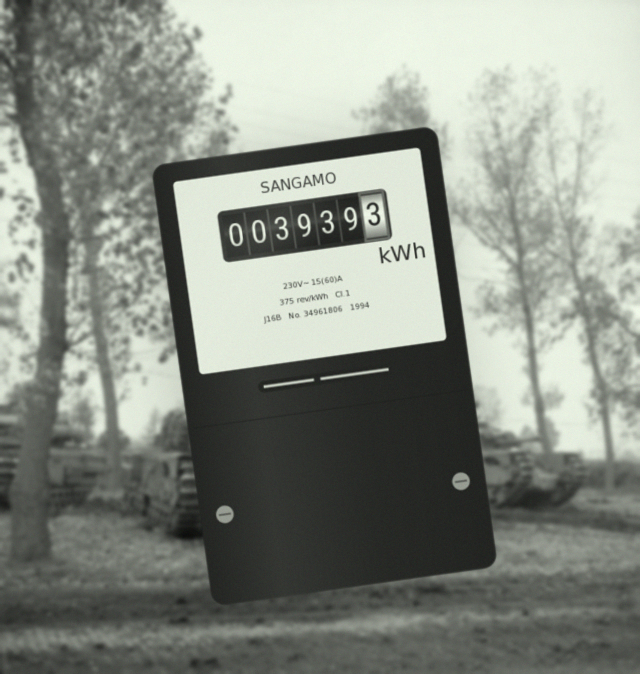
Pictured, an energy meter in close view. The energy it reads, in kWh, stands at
3939.3 kWh
